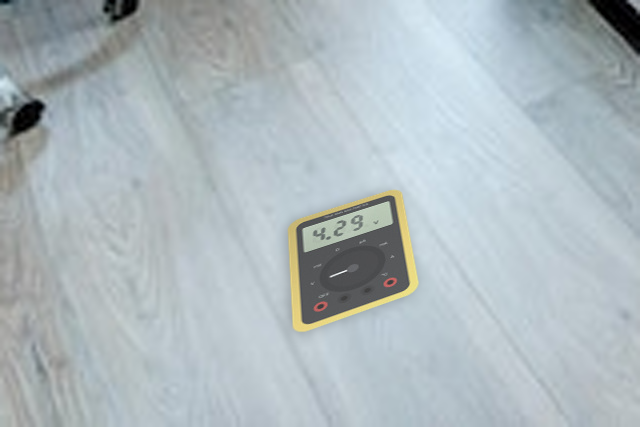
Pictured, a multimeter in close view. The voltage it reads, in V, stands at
4.29 V
